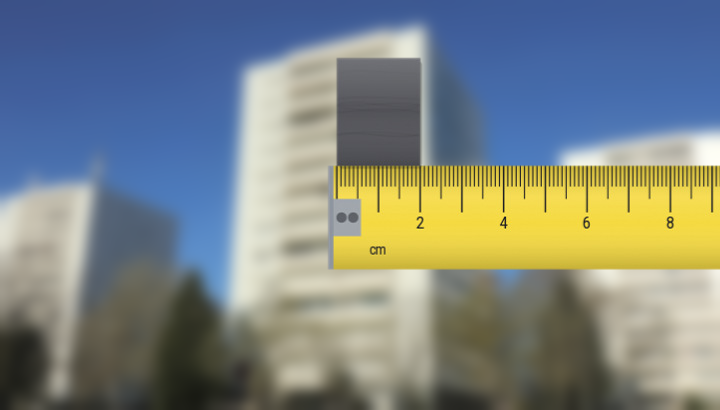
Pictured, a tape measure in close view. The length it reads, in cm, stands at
2 cm
